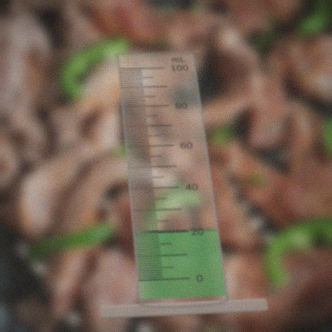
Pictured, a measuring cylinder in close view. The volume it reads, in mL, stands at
20 mL
